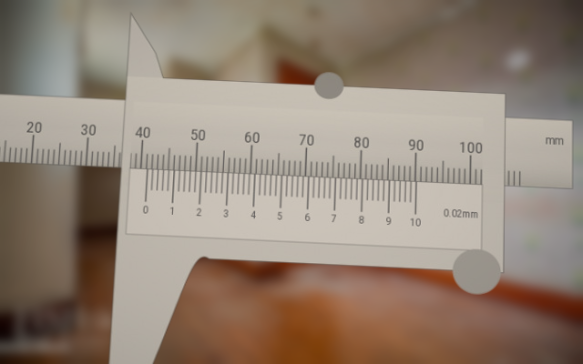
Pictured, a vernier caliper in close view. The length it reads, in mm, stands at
41.2 mm
